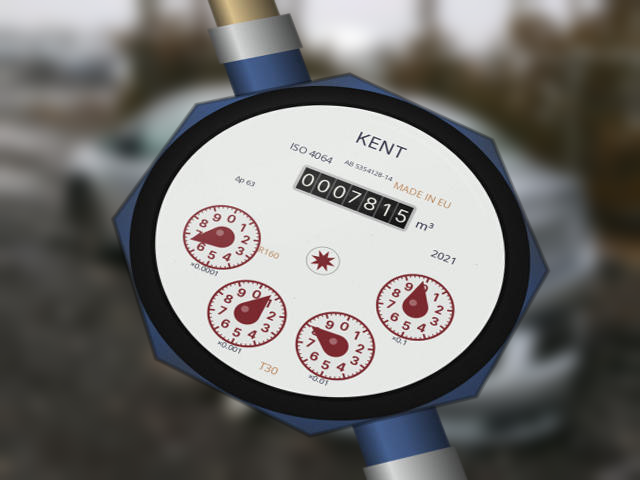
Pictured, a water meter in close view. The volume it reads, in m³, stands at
7814.9806 m³
